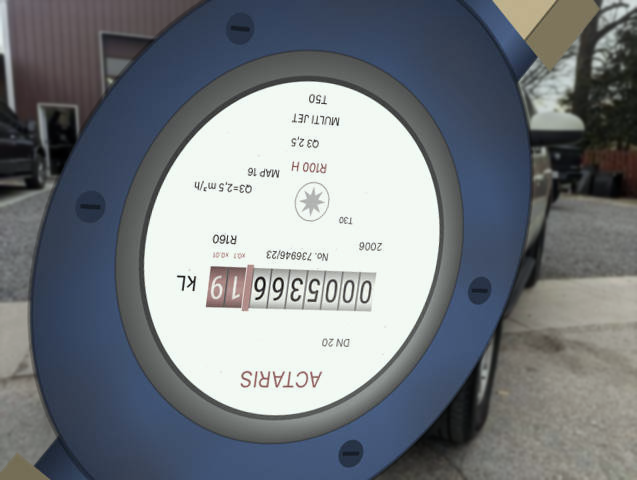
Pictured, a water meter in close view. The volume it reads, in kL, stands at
5366.19 kL
